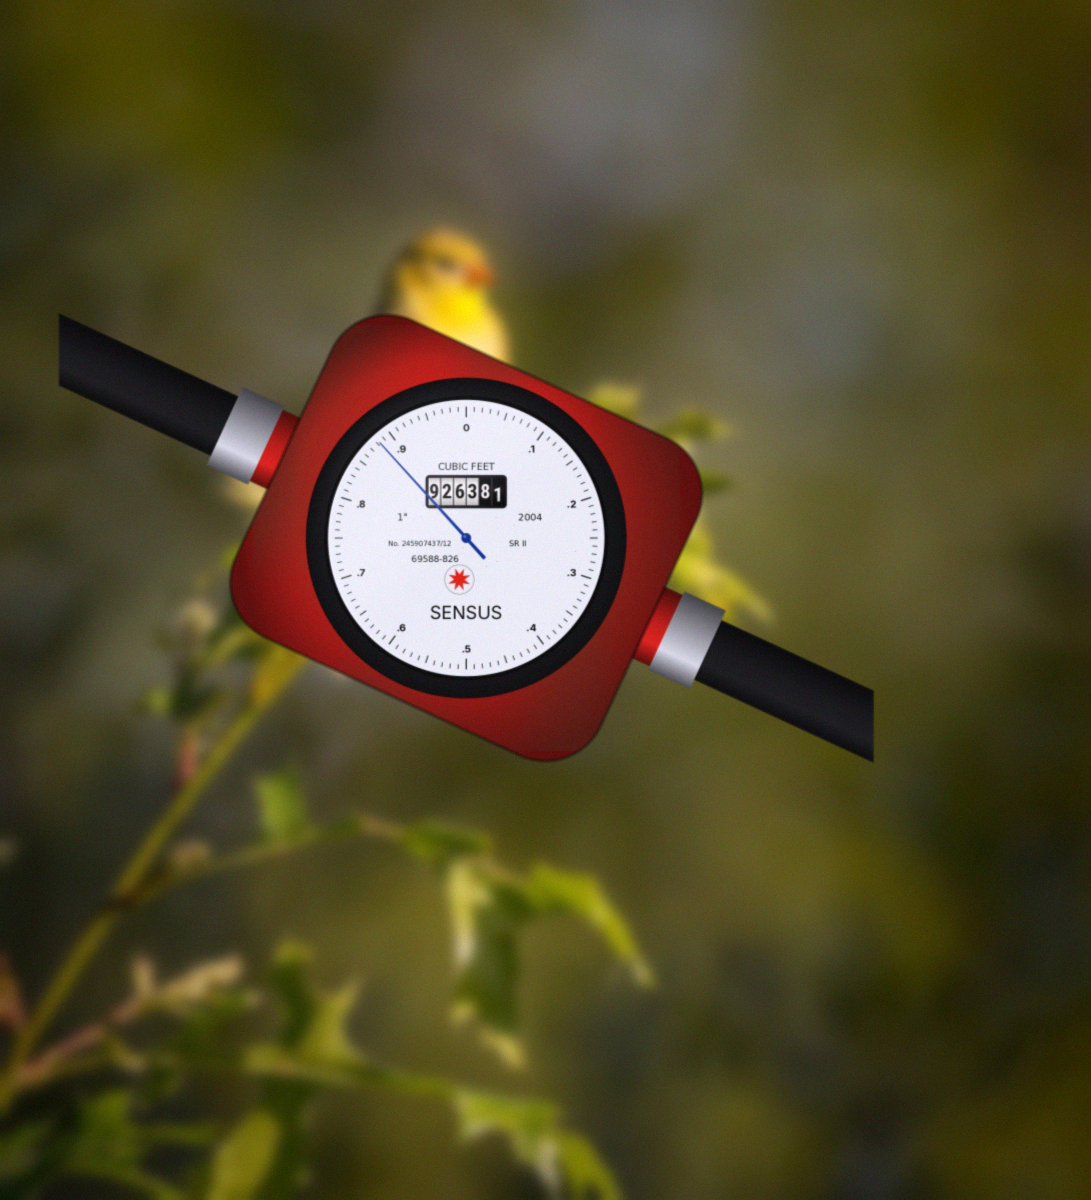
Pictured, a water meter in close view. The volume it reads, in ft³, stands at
926380.88 ft³
